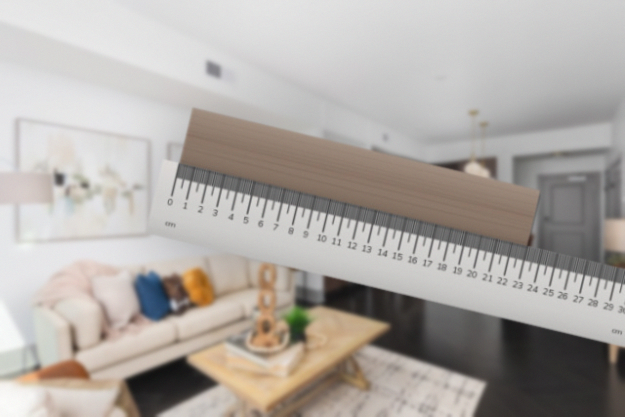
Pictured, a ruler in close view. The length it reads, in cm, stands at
23 cm
